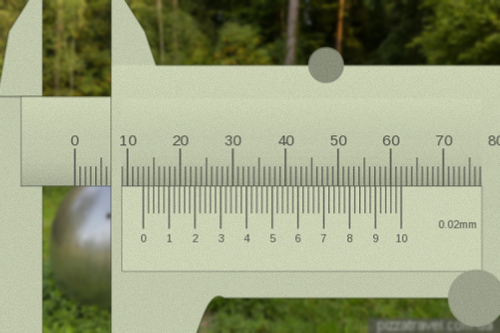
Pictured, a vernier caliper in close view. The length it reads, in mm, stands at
13.0 mm
